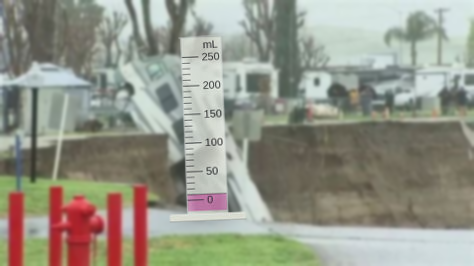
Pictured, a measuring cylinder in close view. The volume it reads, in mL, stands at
10 mL
